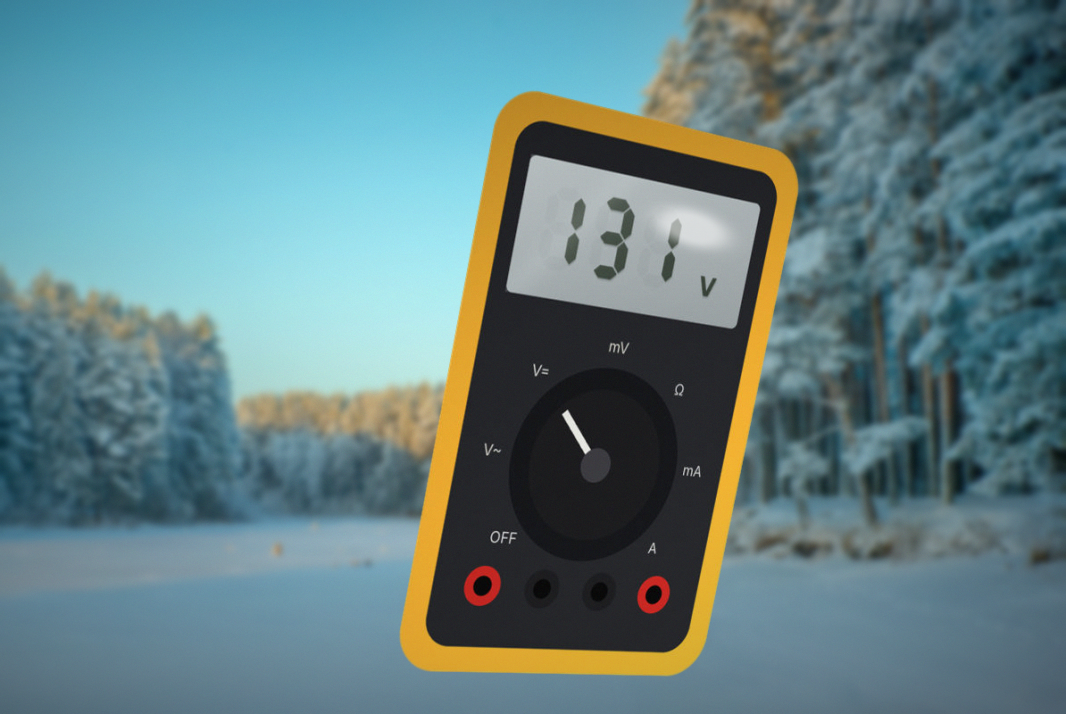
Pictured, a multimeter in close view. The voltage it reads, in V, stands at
131 V
